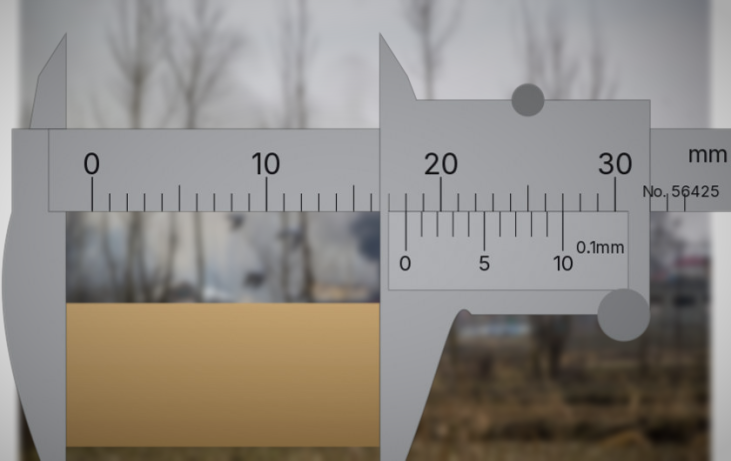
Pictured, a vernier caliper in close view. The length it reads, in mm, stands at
18.0 mm
